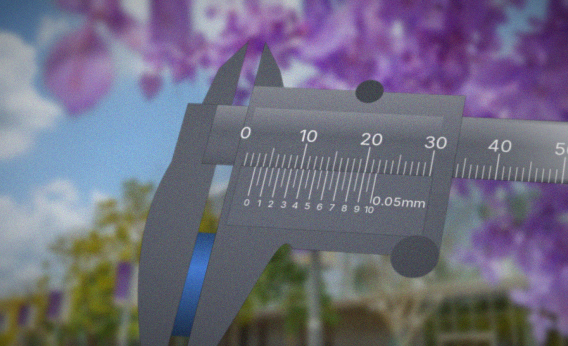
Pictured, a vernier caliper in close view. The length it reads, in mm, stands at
2.8 mm
